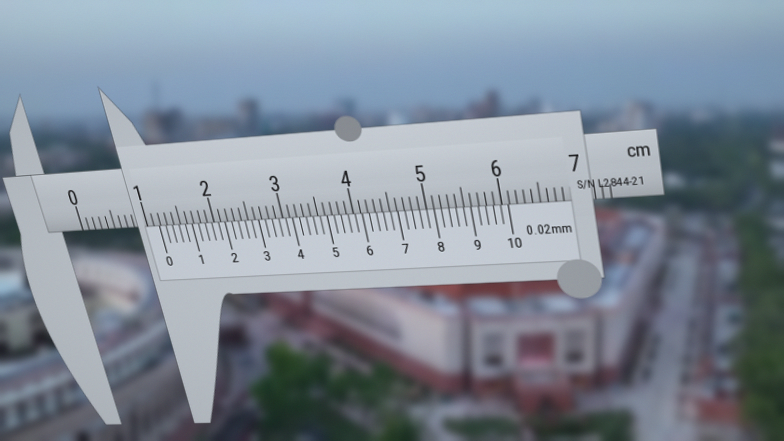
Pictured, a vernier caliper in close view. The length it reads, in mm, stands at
11.8 mm
